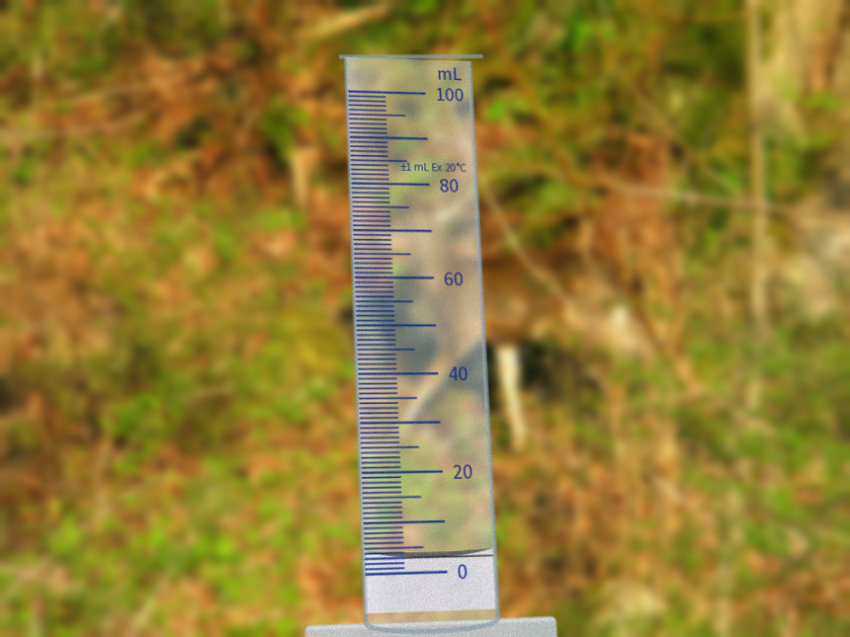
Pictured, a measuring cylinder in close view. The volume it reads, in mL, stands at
3 mL
